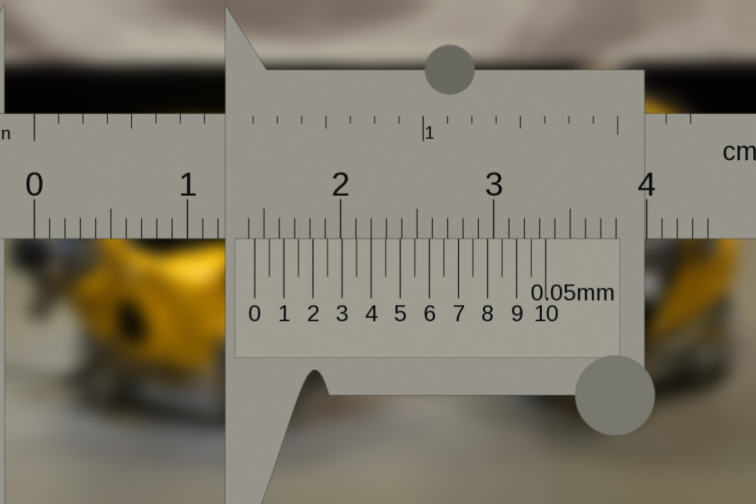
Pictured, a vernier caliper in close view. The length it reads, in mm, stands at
14.4 mm
